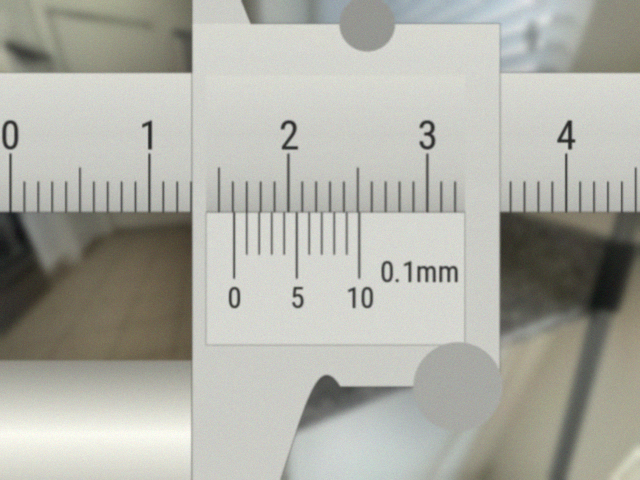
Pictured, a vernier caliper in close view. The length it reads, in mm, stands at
16.1 mm
